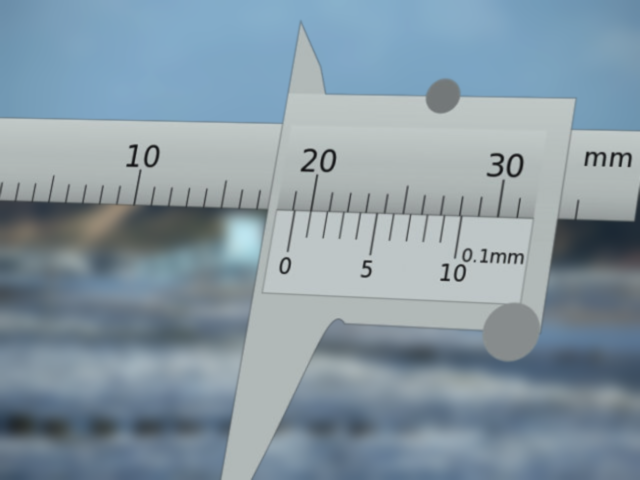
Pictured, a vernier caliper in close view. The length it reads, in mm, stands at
19.1 mm
